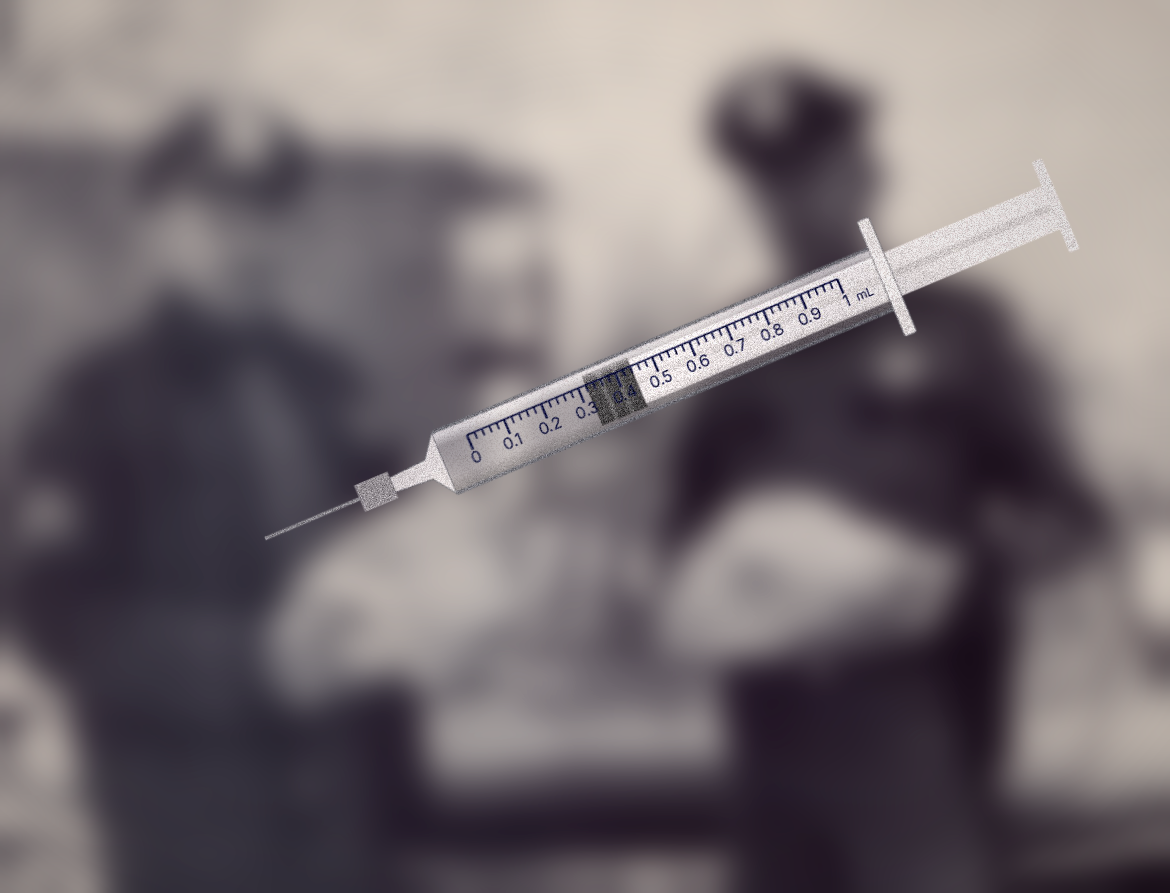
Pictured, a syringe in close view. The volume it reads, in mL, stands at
0.32 mL
